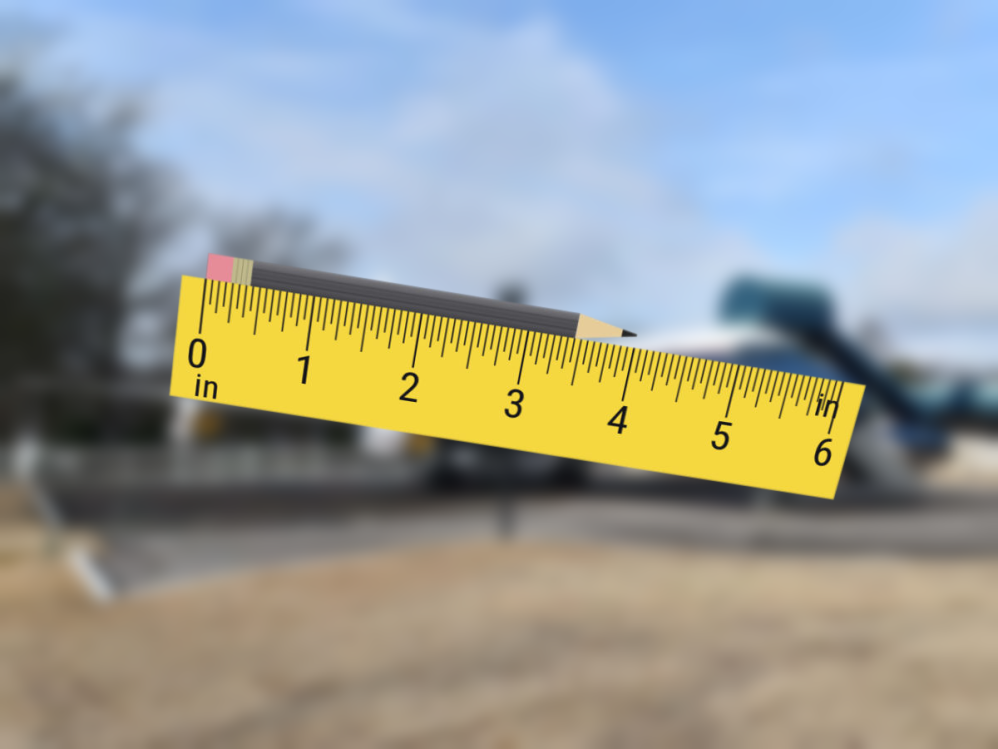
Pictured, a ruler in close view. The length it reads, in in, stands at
4 in
